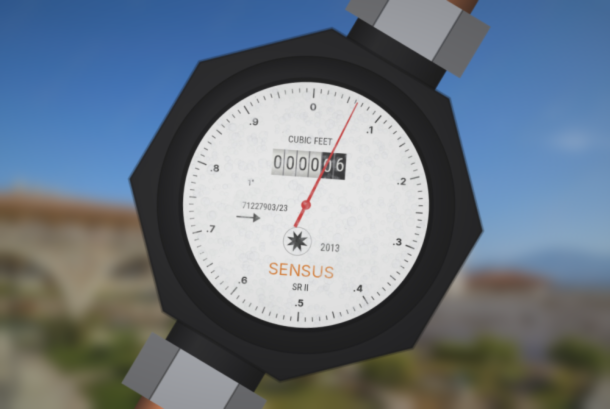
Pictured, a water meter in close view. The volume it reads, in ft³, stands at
6.06 ft³
